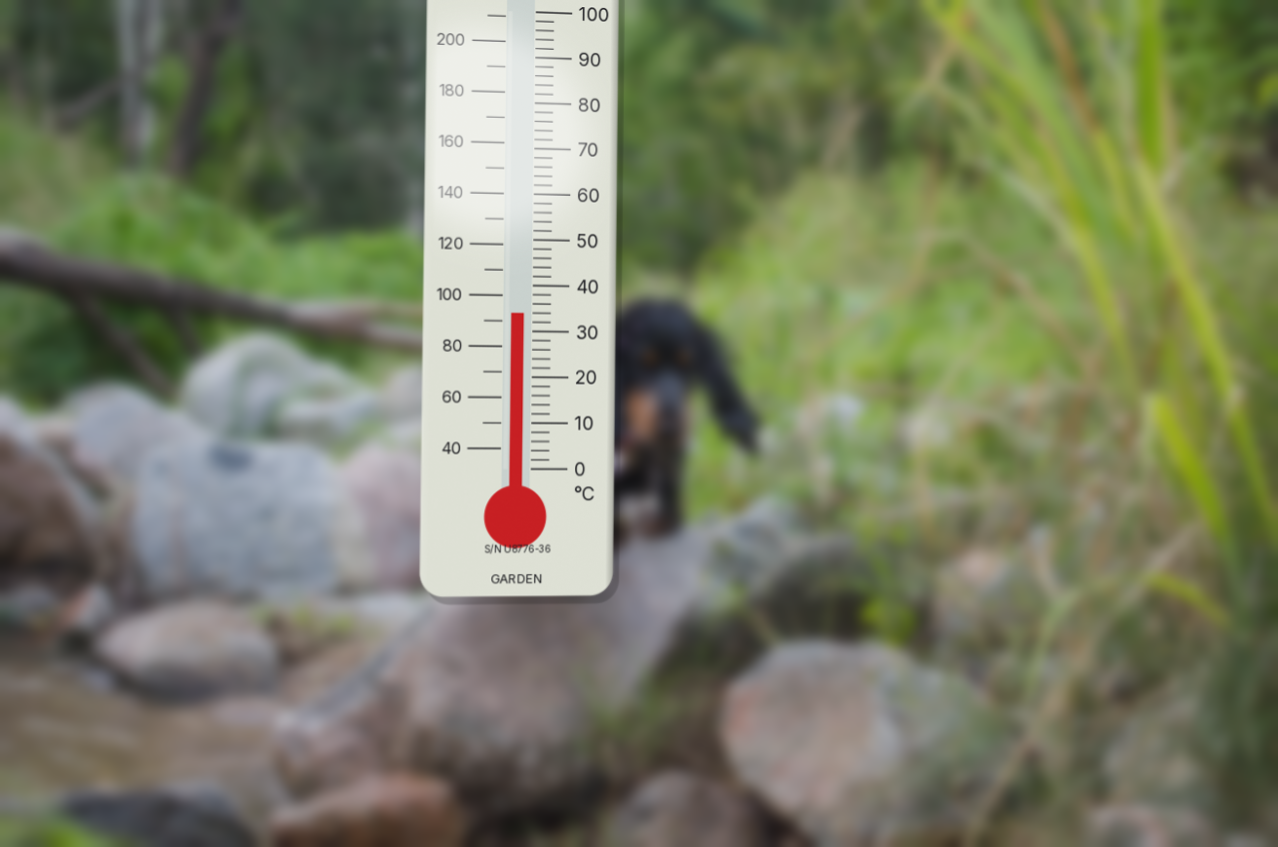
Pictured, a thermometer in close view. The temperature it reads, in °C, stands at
34 °C
